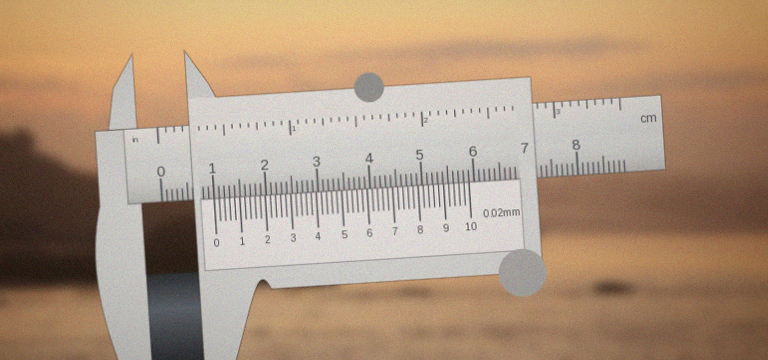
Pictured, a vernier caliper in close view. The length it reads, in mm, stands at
10.0 mm
